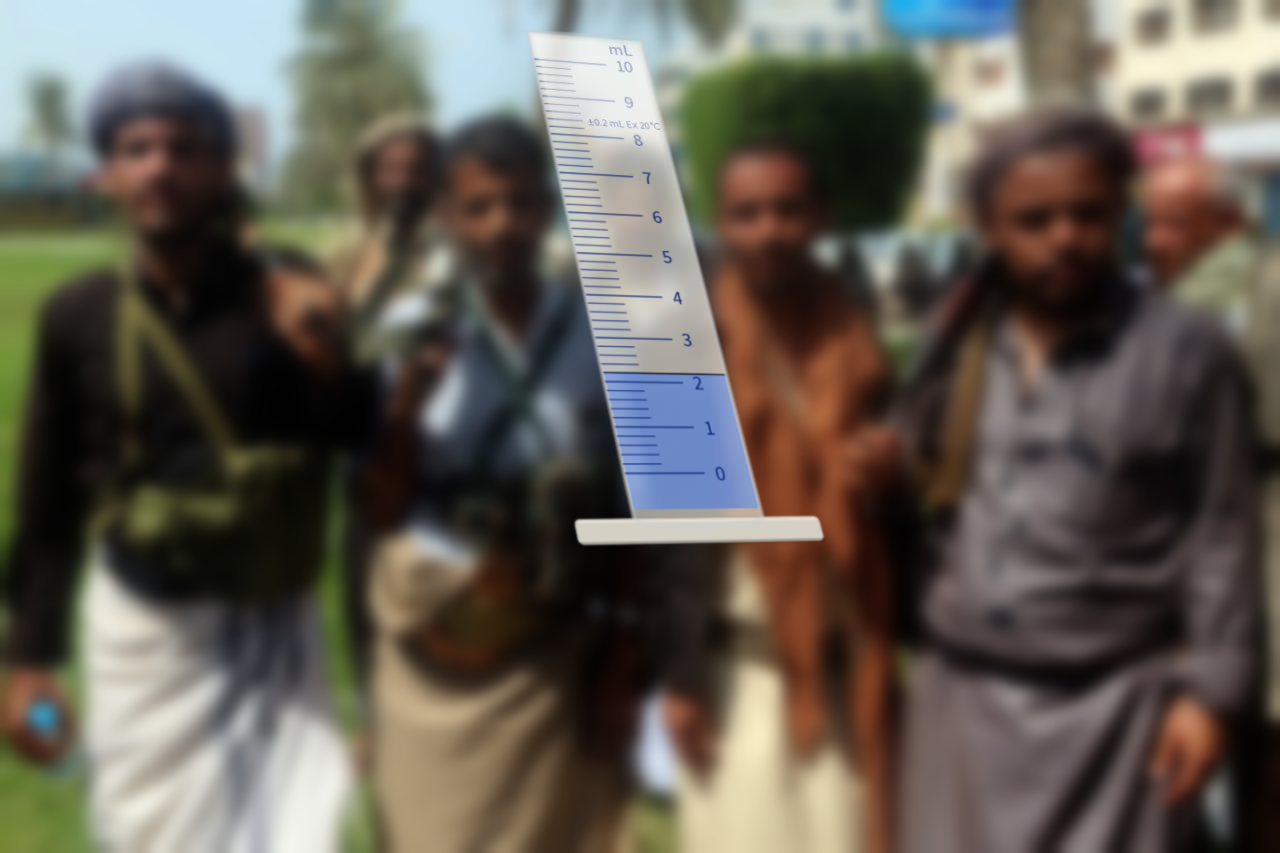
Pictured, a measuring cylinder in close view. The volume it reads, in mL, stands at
2.2 mL
